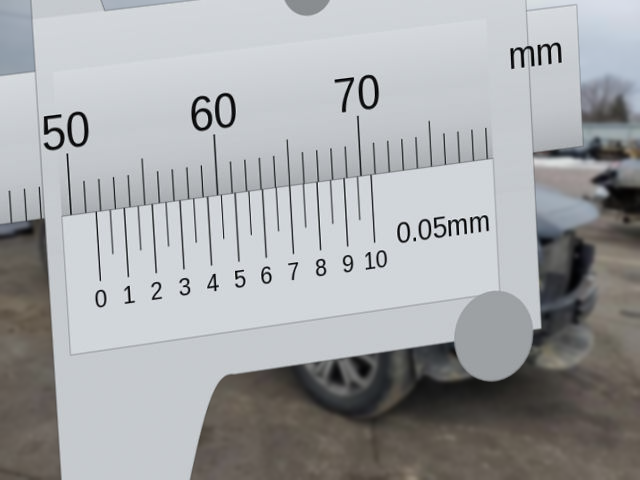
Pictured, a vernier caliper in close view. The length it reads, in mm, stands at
51.7 mm
